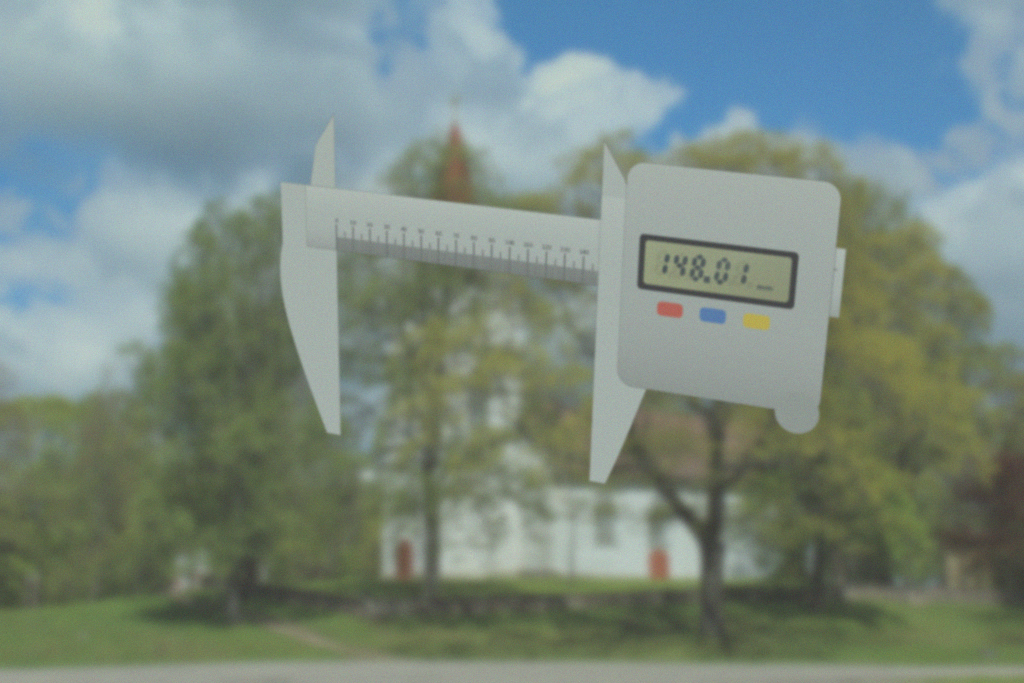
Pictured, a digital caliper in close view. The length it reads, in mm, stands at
148.01 mm
